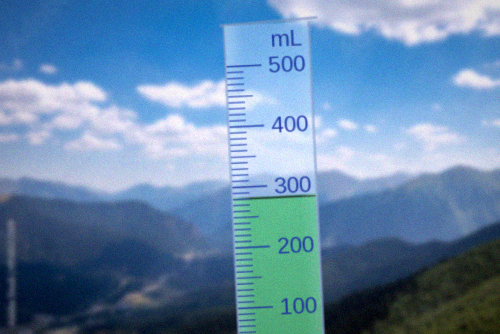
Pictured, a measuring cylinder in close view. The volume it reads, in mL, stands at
280 mL
